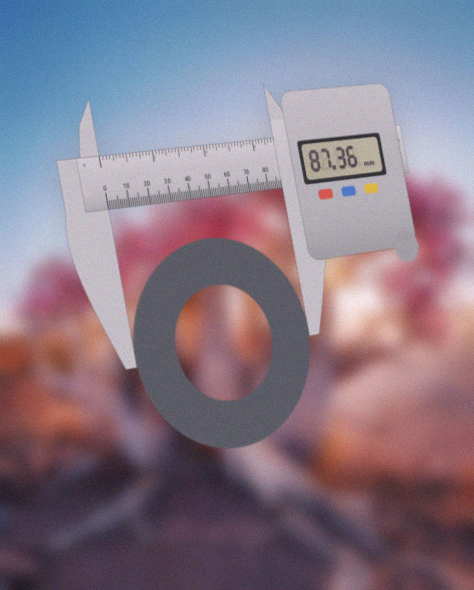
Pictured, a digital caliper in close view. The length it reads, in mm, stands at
87.36 mm
